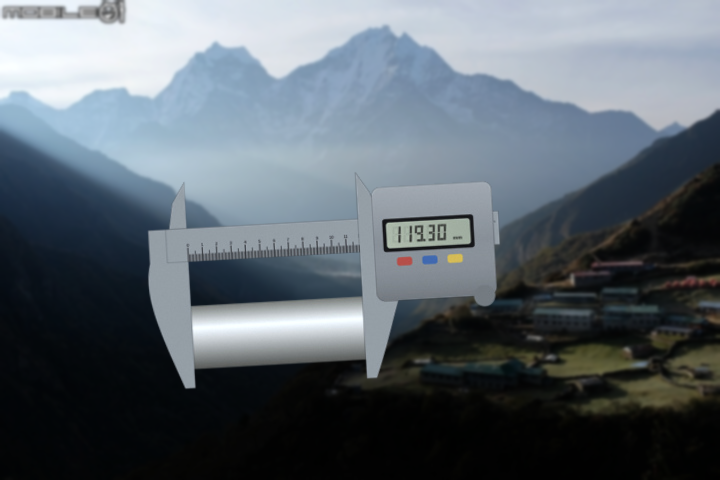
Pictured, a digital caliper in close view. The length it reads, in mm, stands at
119.30 mm
